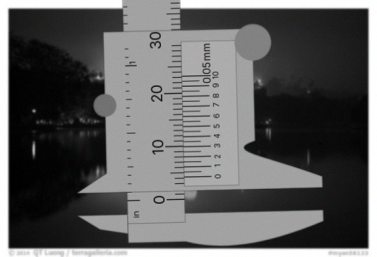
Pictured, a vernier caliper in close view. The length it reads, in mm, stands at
4.2 mm
